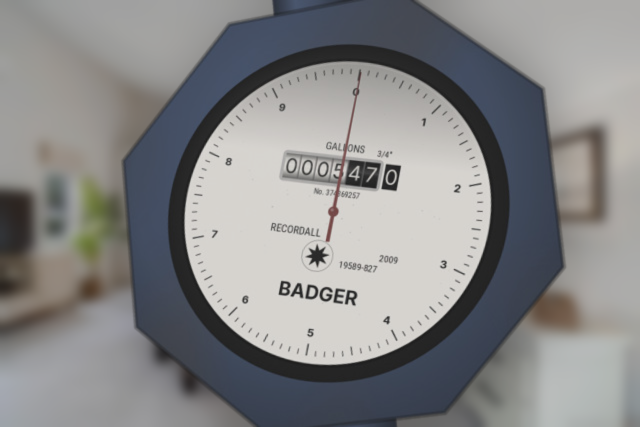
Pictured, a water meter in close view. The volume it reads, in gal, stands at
5470.0 gal
